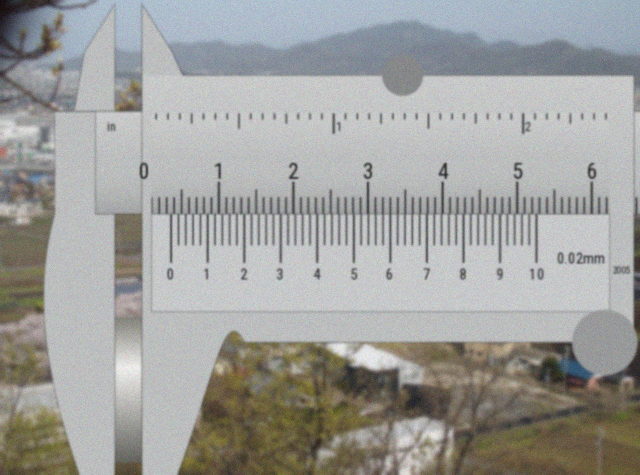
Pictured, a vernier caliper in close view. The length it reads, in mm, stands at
3.6 mm
